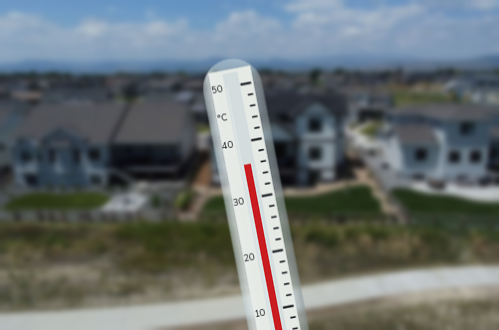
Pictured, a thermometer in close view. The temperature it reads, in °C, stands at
36 °C
